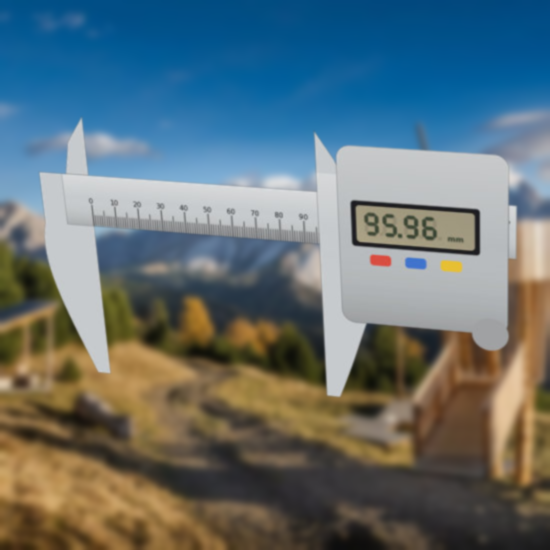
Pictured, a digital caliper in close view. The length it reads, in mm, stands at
95.96 mm
